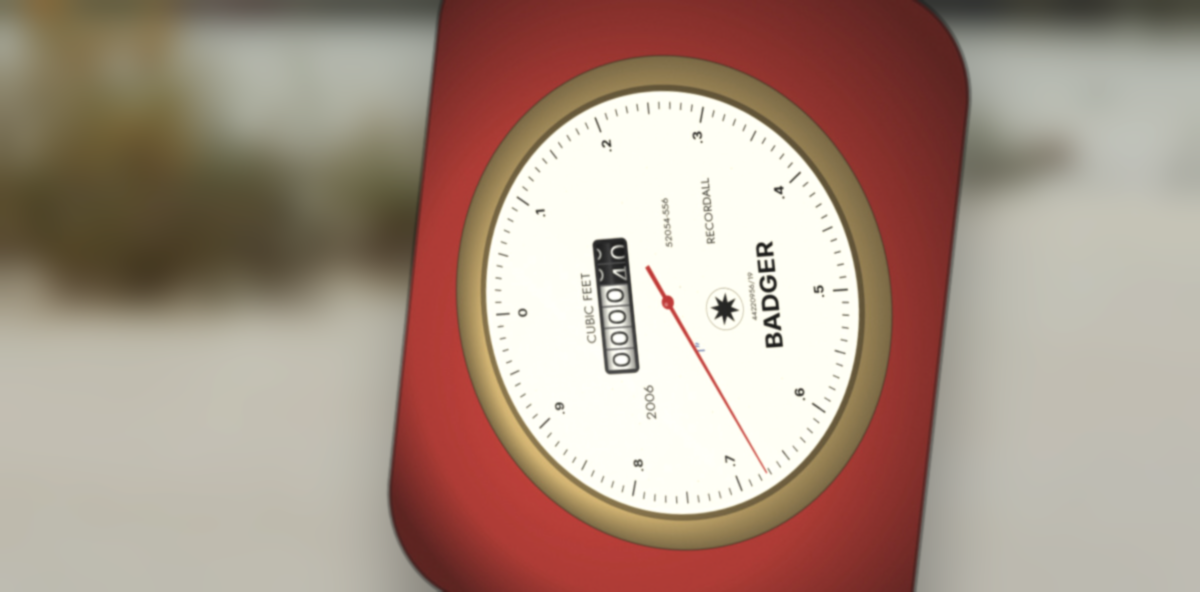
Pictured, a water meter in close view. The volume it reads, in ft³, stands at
39.67 ft³
